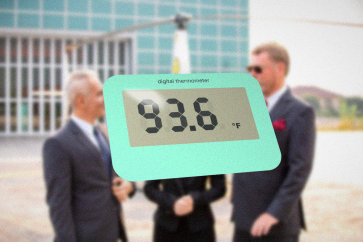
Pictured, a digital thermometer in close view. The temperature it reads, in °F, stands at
93.6 °F
